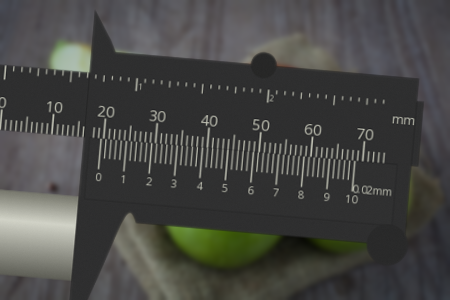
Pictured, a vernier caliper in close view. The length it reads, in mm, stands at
19.5 mm
